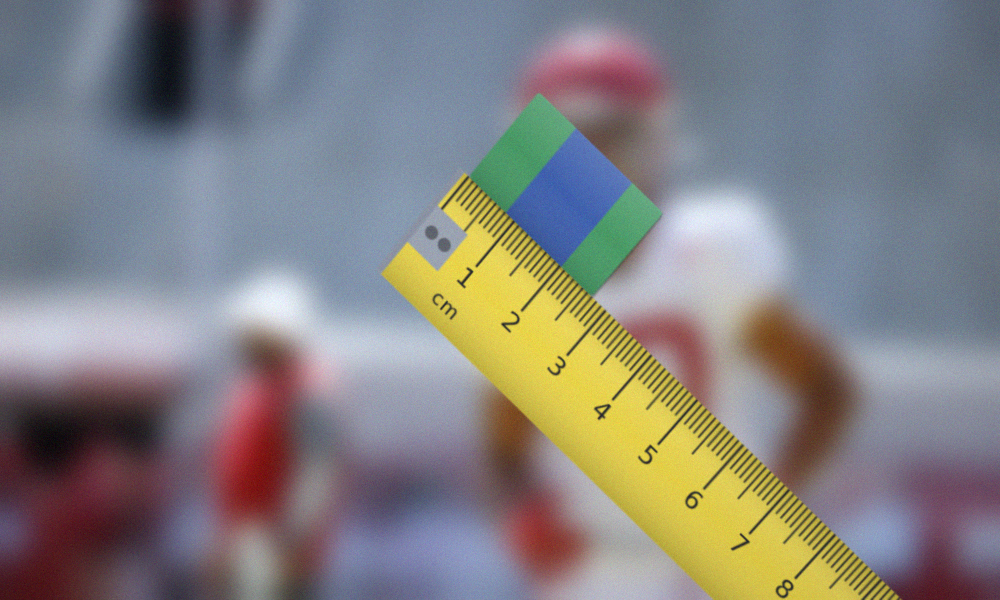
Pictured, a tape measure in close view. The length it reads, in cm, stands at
2.7 cm
